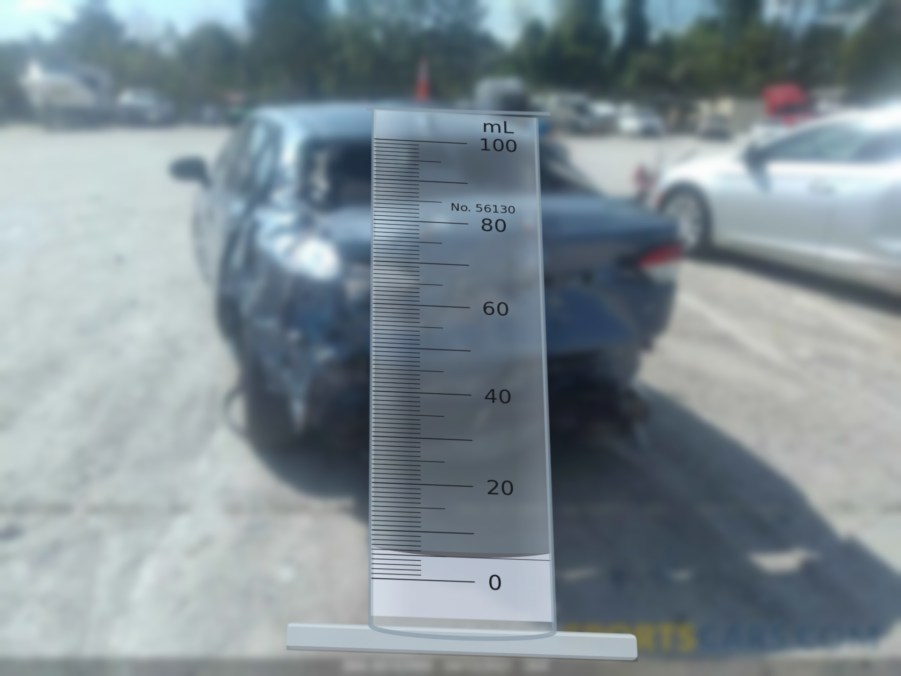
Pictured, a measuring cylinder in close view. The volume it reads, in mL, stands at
5 mL
